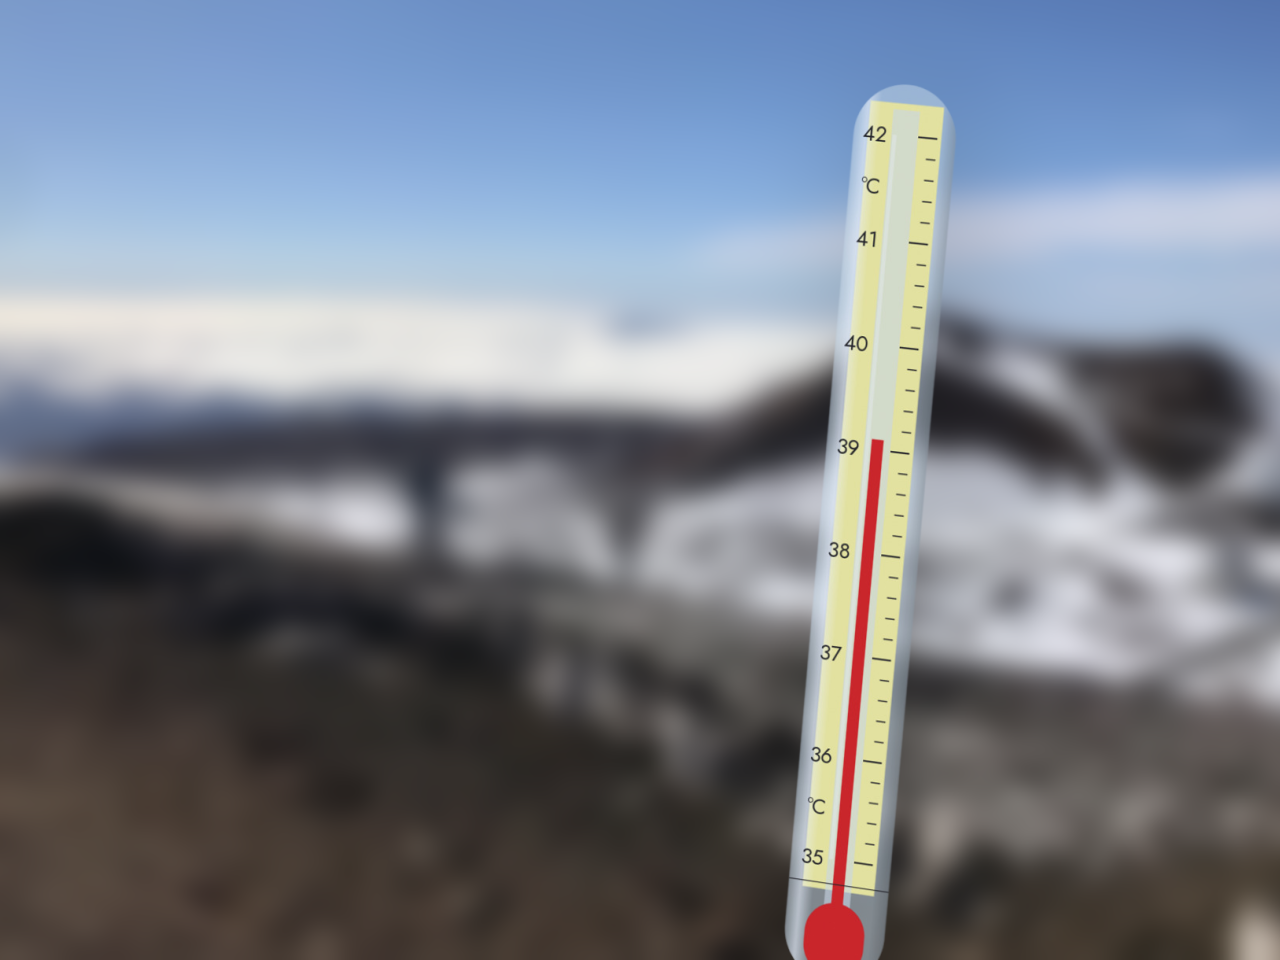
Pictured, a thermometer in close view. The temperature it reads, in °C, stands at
39.1 °C
